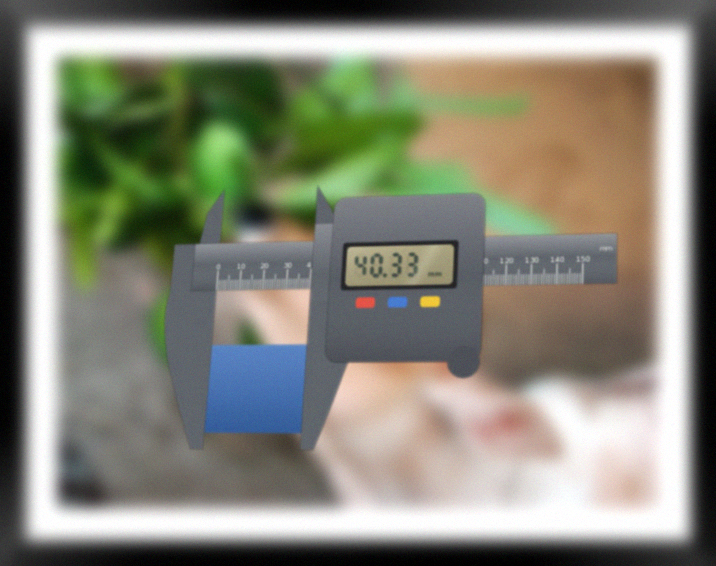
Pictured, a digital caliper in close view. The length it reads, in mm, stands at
40.33 mm
